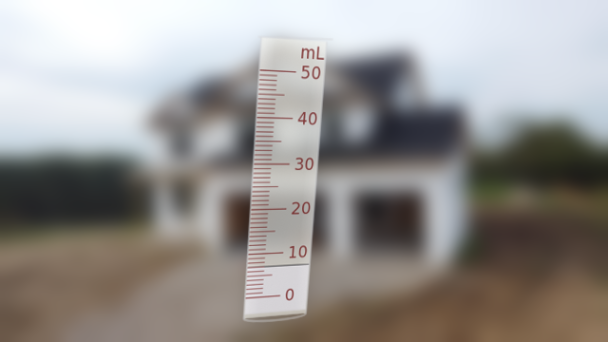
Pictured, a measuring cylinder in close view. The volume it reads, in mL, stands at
7 mL
